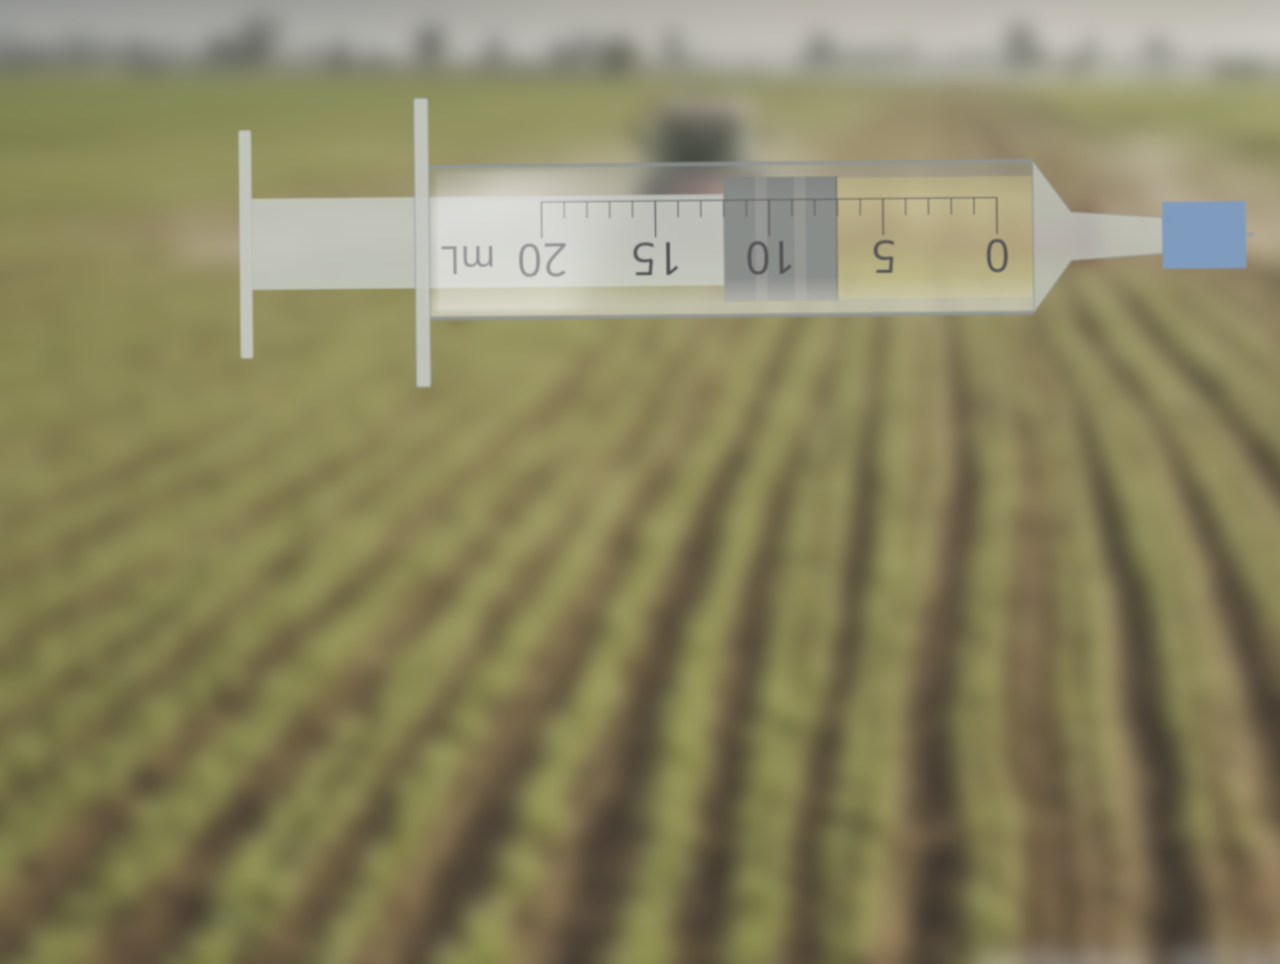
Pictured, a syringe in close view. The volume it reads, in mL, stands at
7 mL
